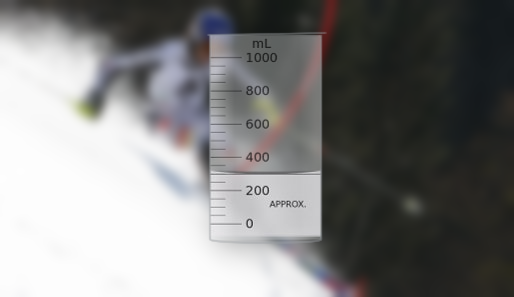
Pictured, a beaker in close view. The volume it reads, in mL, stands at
300 mL
